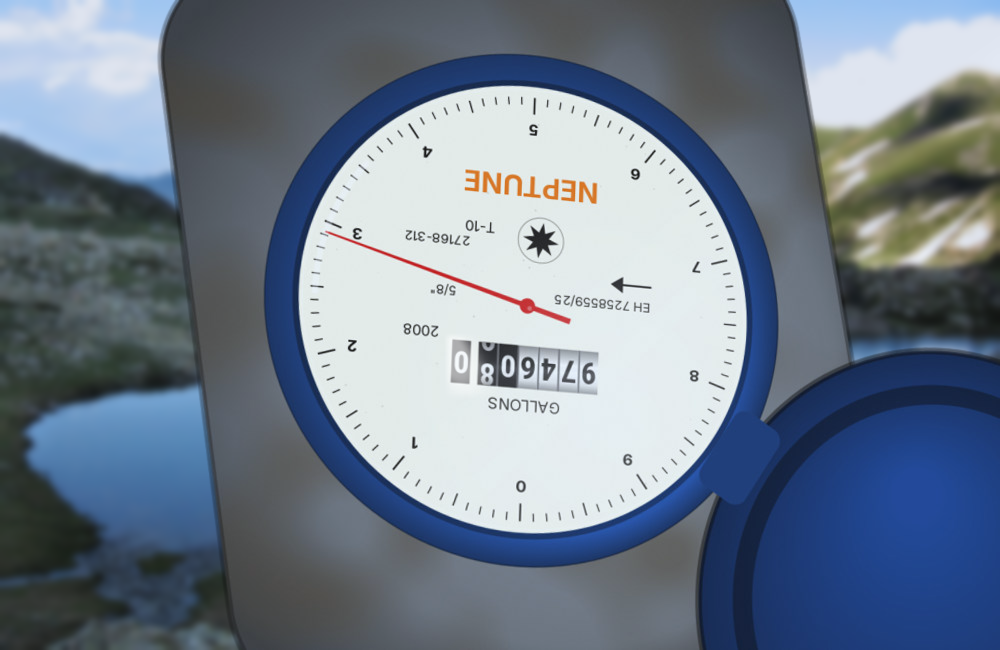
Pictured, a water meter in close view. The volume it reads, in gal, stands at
9746082.9 gal
